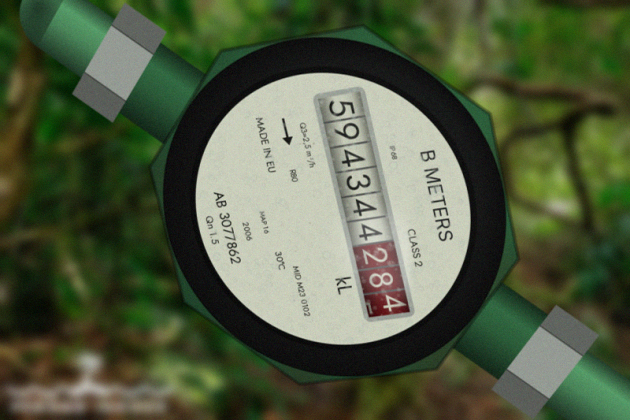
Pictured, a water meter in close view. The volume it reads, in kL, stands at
594344.284 kL
